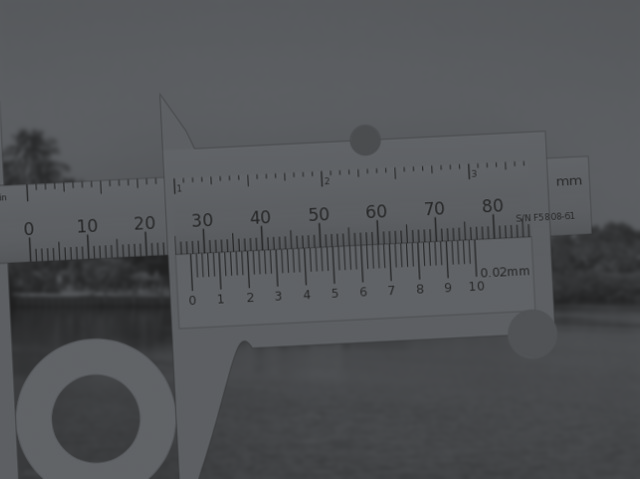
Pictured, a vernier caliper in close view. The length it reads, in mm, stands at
27.6 mm
